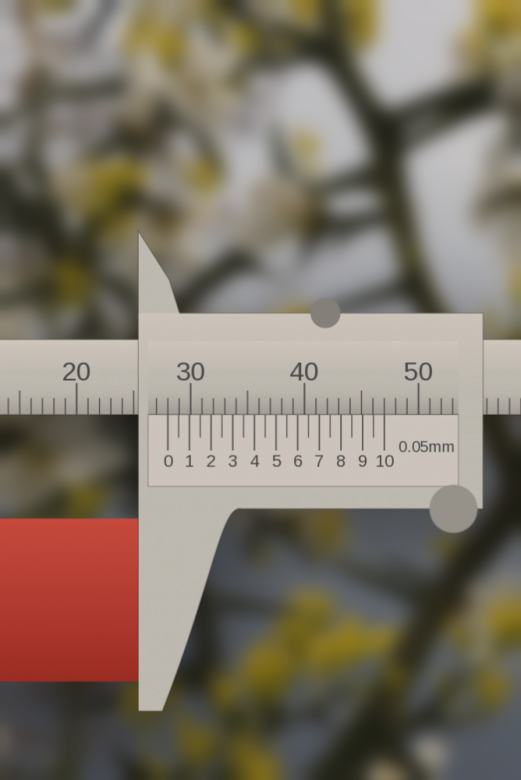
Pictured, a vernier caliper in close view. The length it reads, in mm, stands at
28.0 mm
